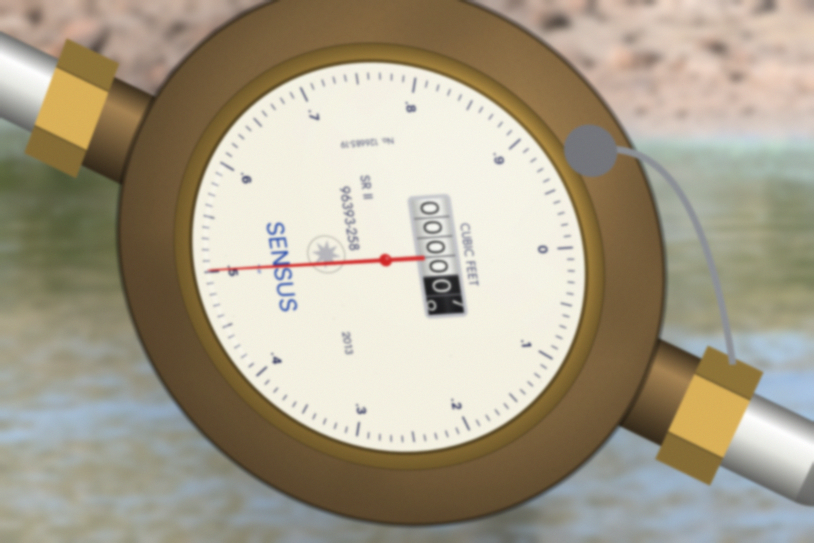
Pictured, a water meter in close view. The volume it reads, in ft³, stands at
7.50 ft³
